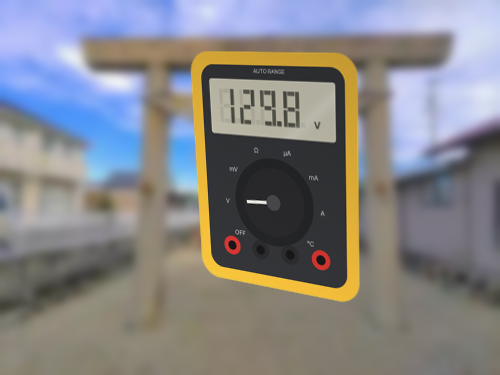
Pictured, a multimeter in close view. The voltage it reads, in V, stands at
129.8 V
